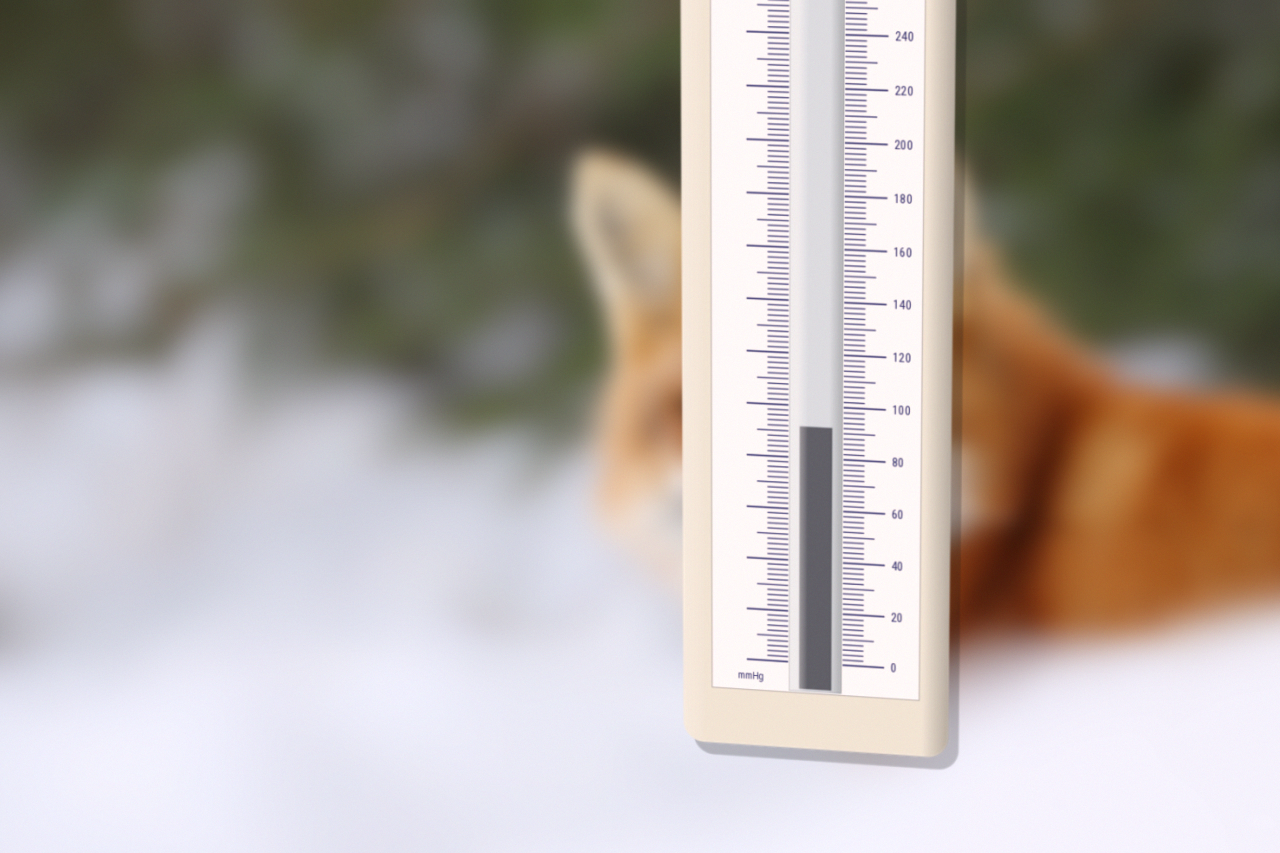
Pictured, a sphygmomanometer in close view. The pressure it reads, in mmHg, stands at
92 mmHg
